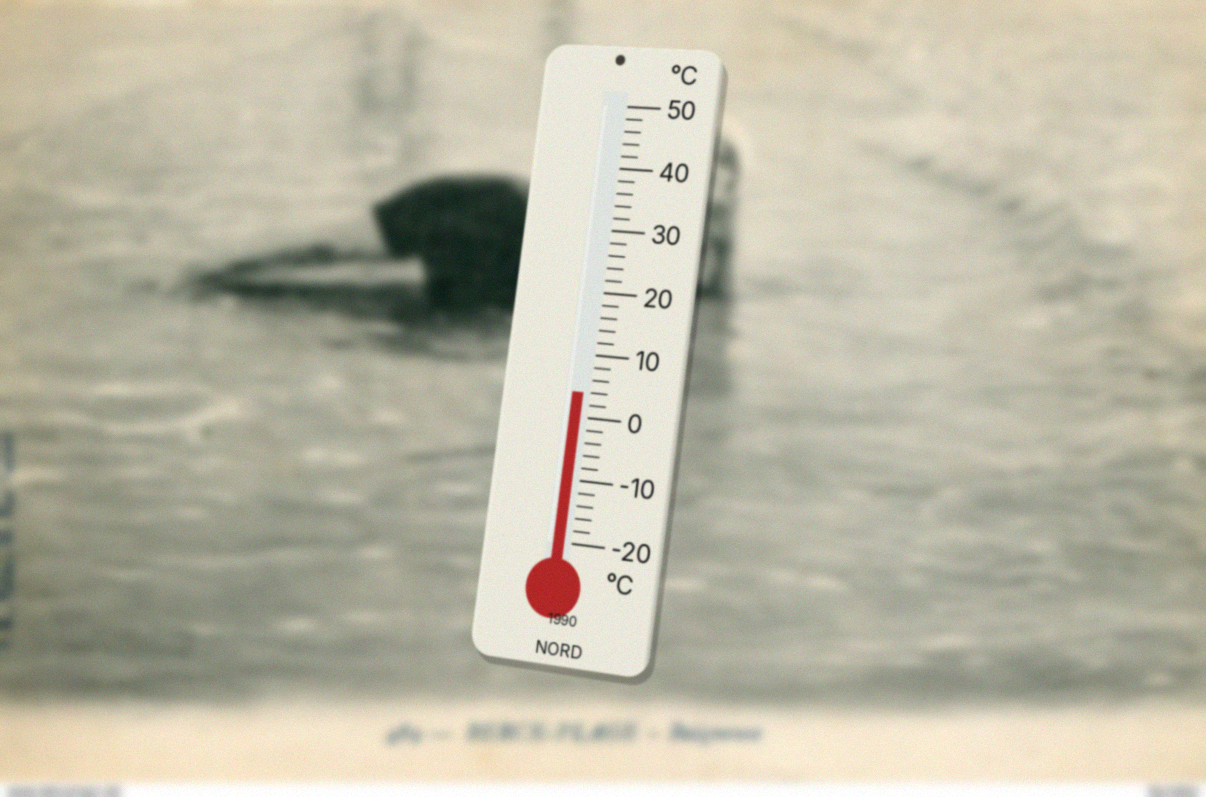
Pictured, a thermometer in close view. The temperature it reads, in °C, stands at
4 °C
